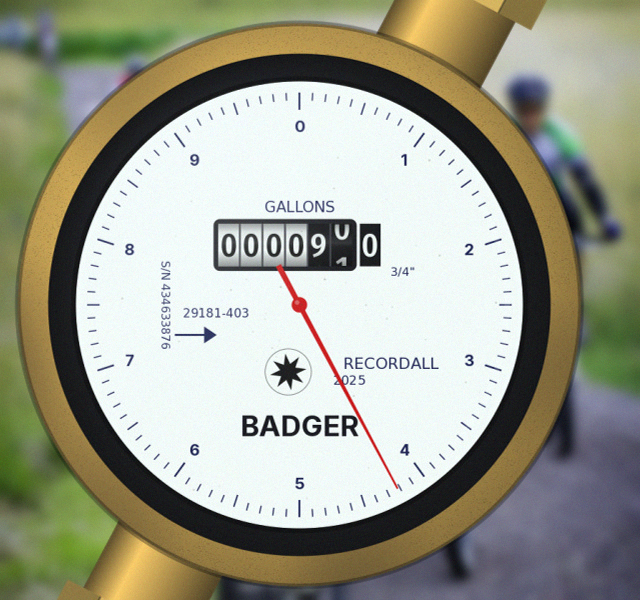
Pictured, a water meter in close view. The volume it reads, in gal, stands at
904.2 gal
